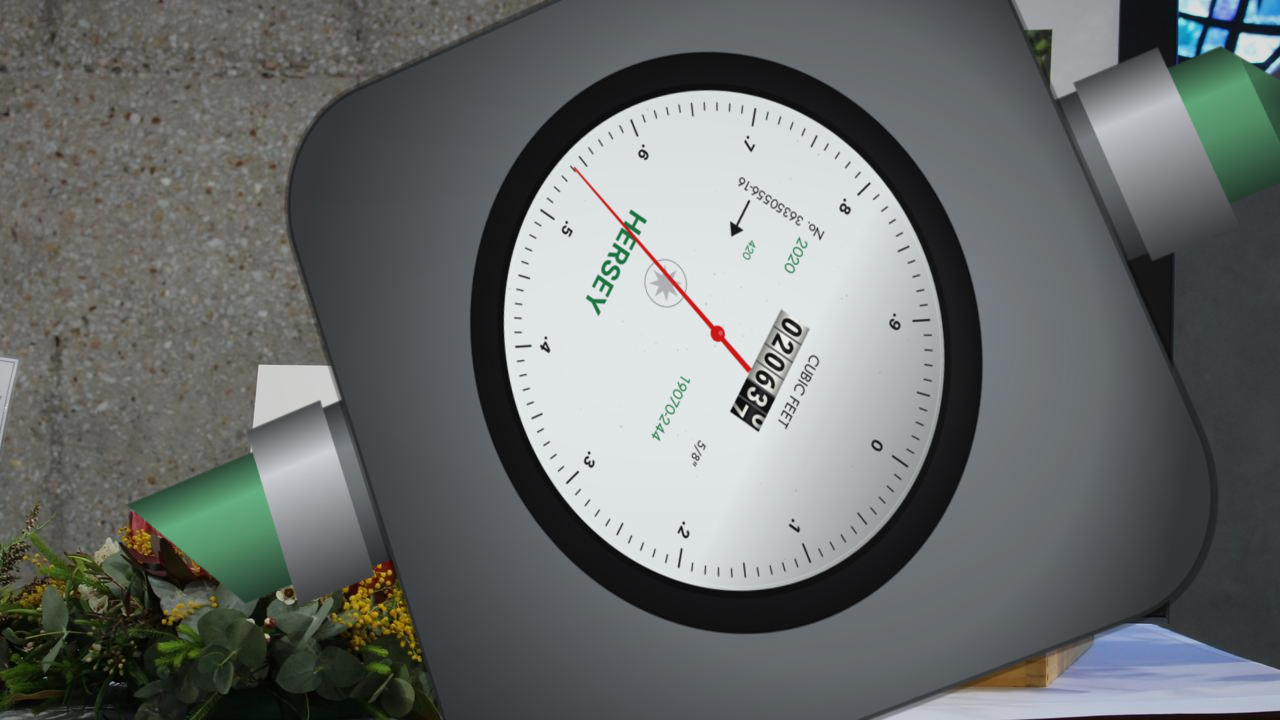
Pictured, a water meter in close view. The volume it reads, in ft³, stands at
20636.54 ft³
